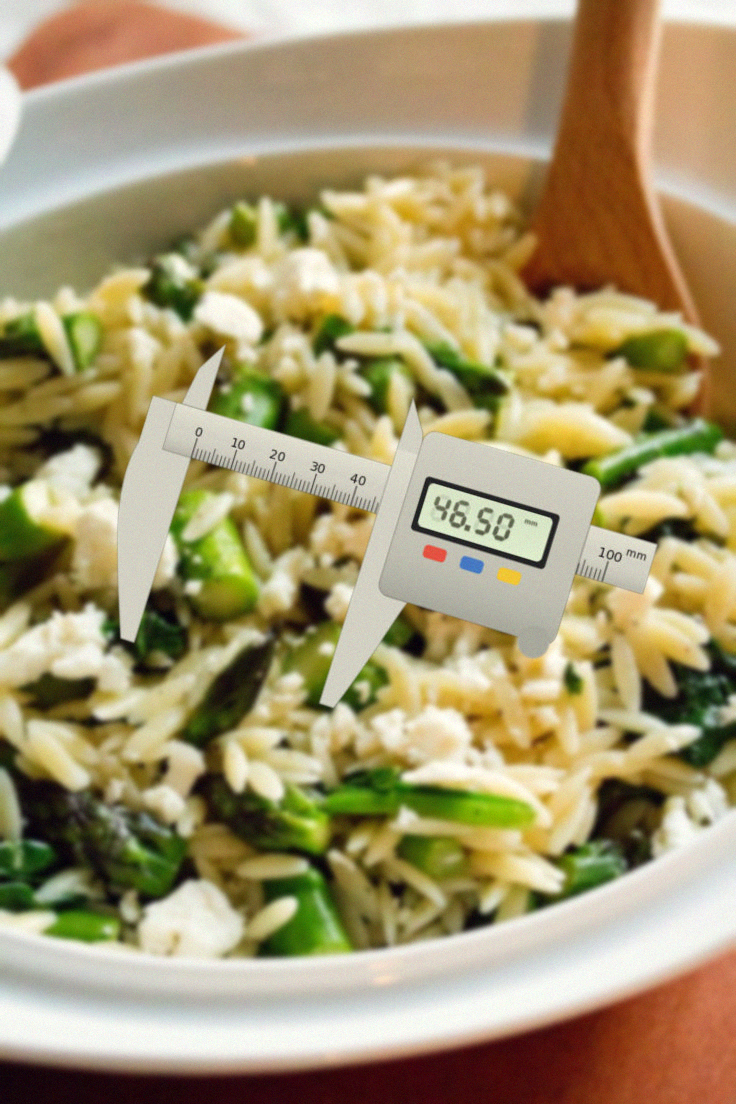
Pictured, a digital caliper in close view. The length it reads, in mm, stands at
46.50 mm
